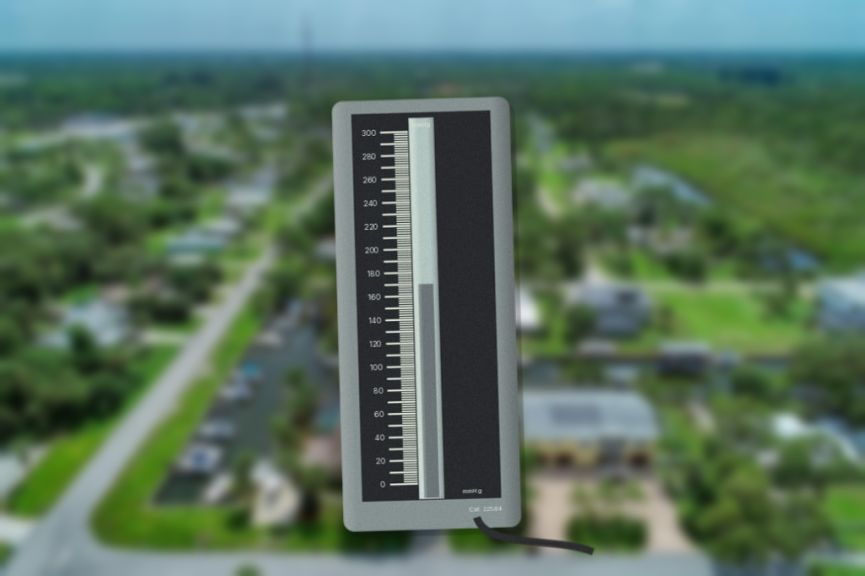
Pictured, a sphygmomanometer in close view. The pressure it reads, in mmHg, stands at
170 mmHg
